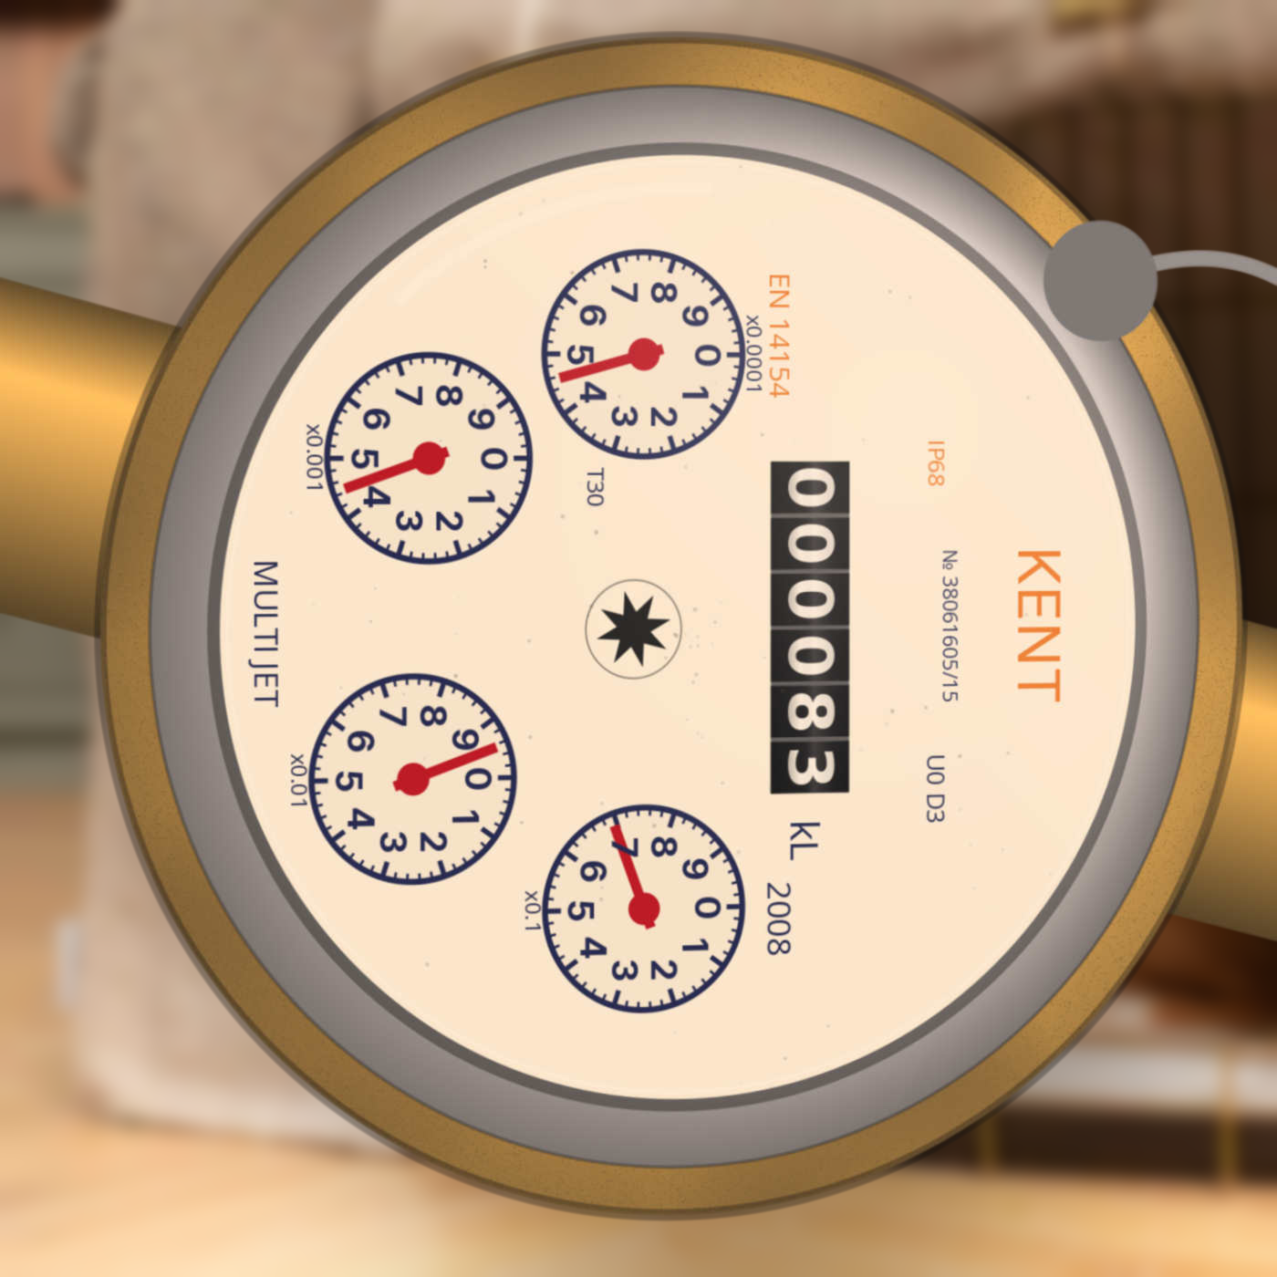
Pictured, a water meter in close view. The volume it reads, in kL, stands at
83.6944 kL
